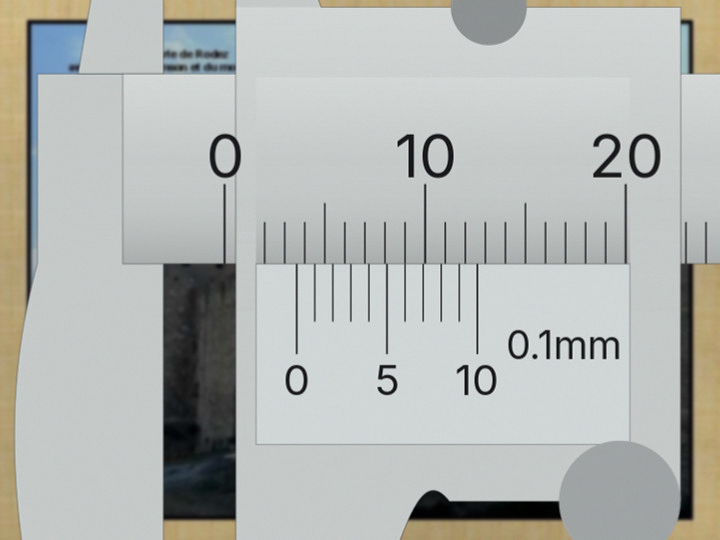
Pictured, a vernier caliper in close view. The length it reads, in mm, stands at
3.6 mm
